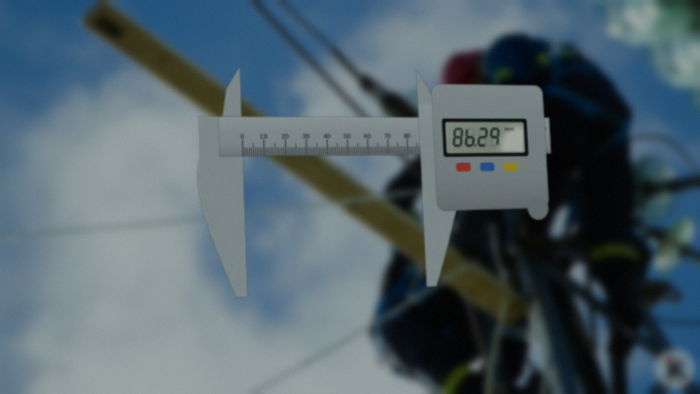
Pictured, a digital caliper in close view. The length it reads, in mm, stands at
86.29 mm
